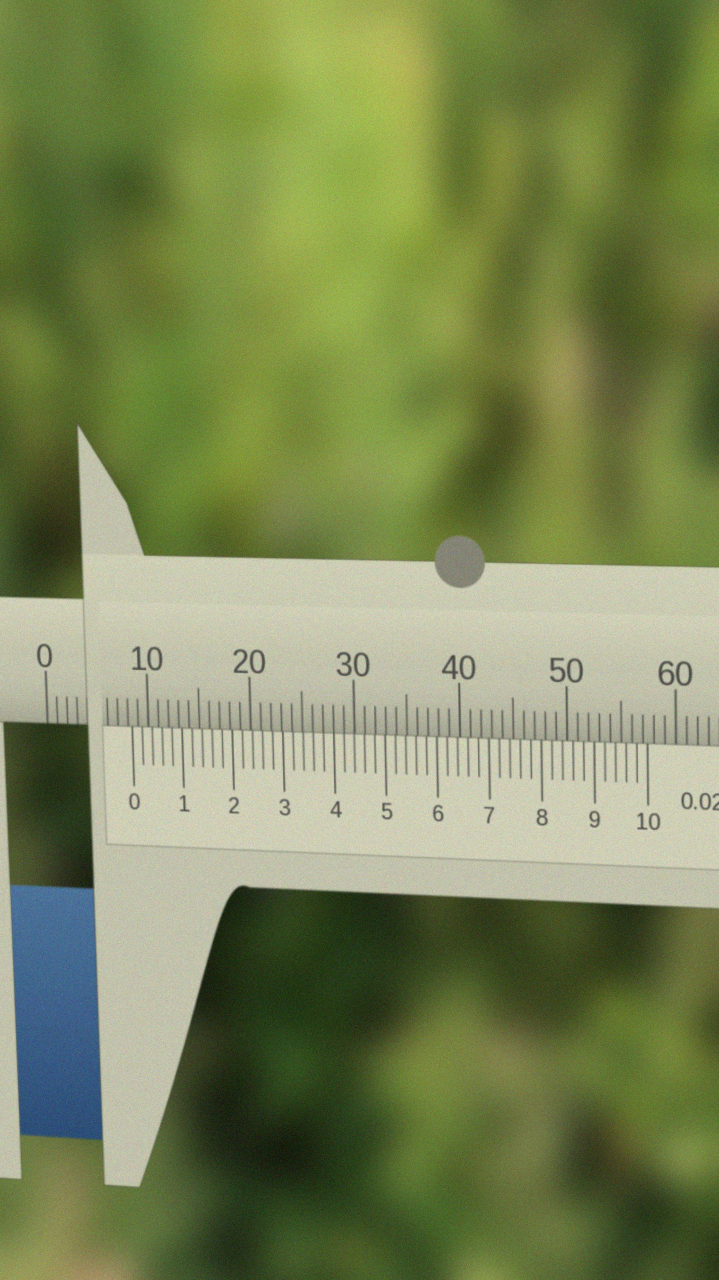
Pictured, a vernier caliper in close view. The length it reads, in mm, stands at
8.4 mm
